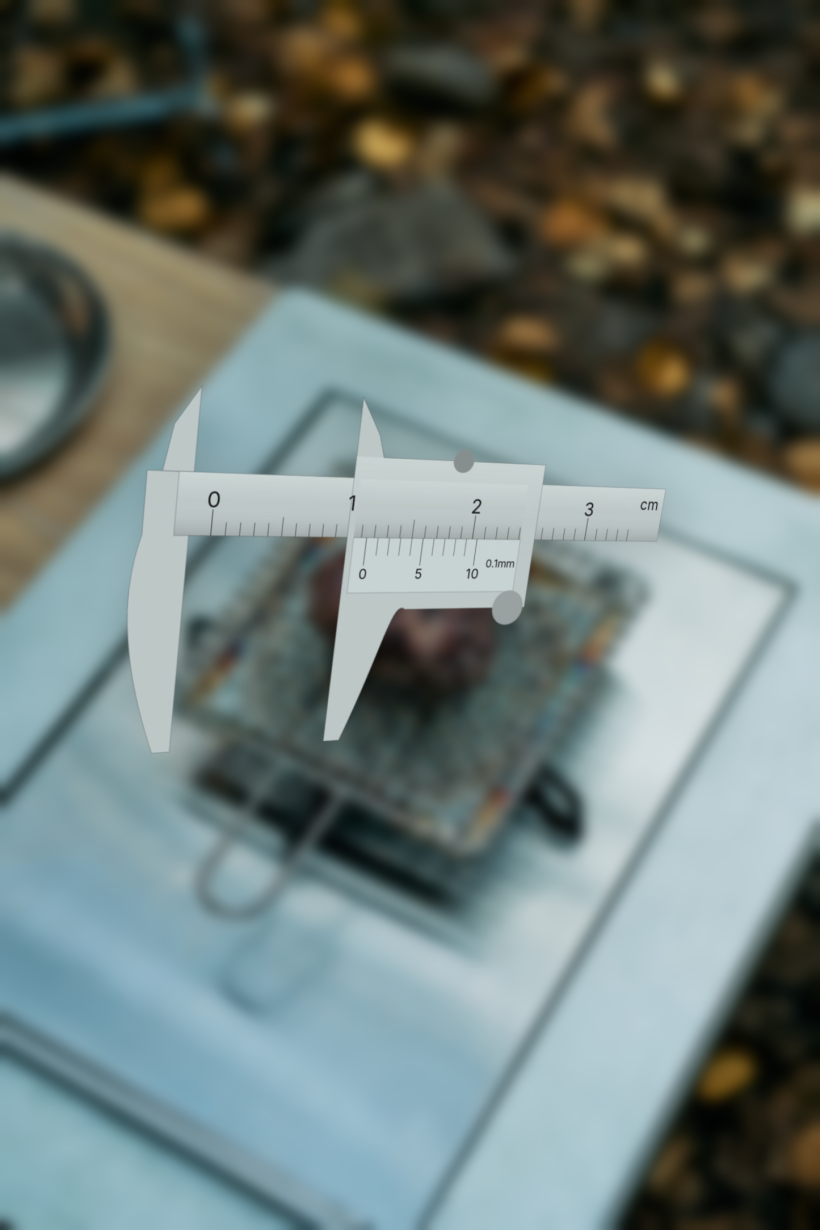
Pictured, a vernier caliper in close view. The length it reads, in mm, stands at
11.4 mm
